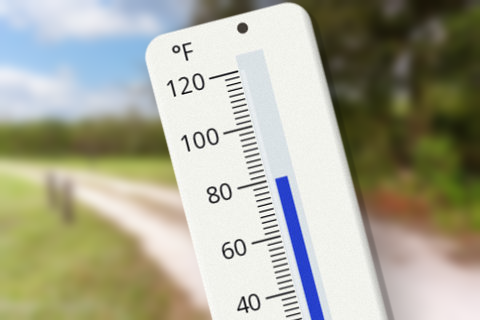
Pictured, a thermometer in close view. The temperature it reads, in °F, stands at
80 °F
